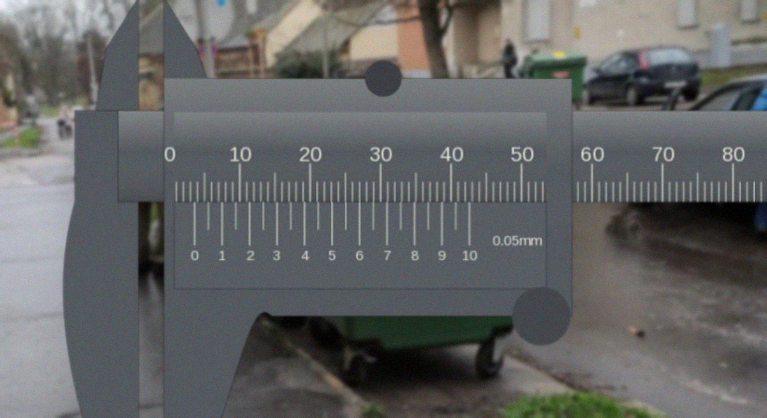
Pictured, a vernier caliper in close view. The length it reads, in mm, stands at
3.6 mm
